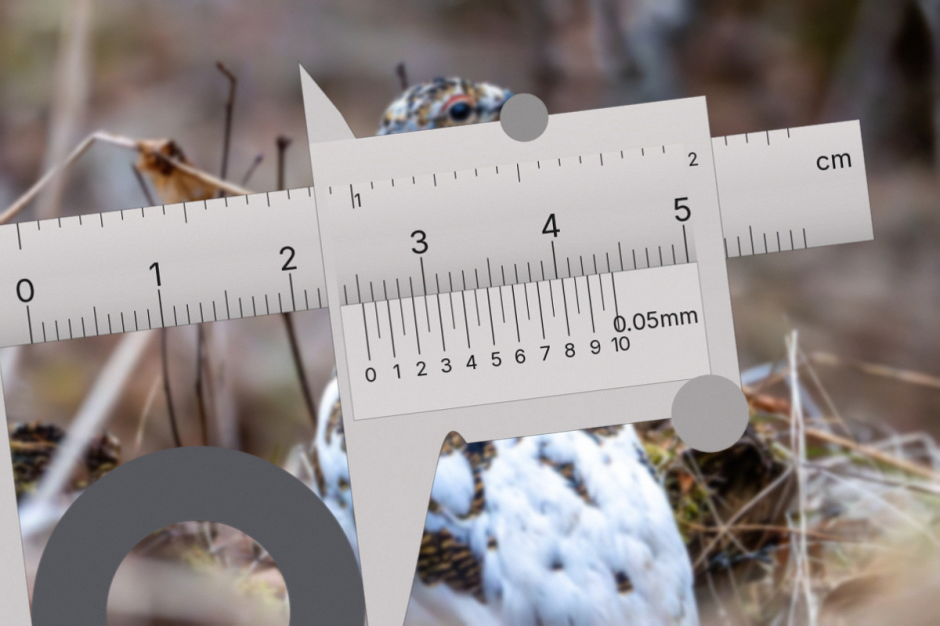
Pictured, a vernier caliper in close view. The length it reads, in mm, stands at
25.2 mm
